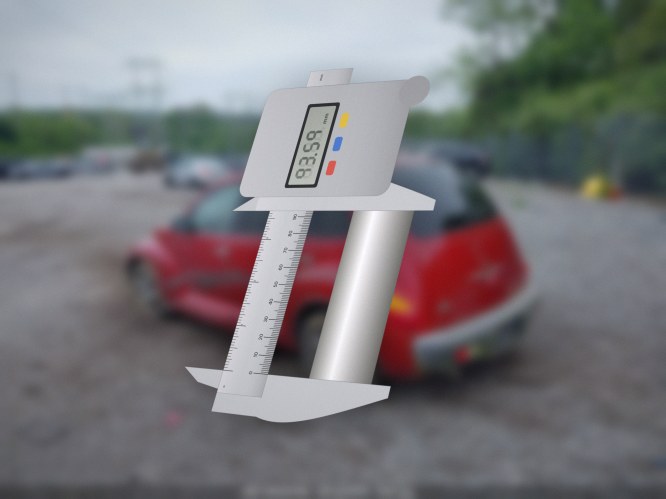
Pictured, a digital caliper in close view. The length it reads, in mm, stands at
93.59 mm
